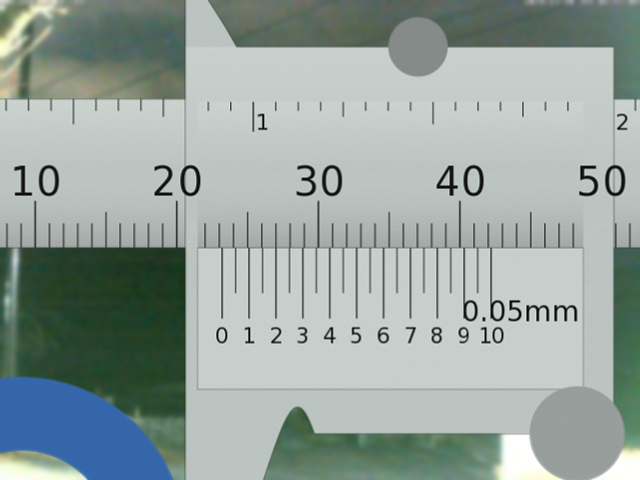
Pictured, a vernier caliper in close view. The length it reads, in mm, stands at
23.2 mm
